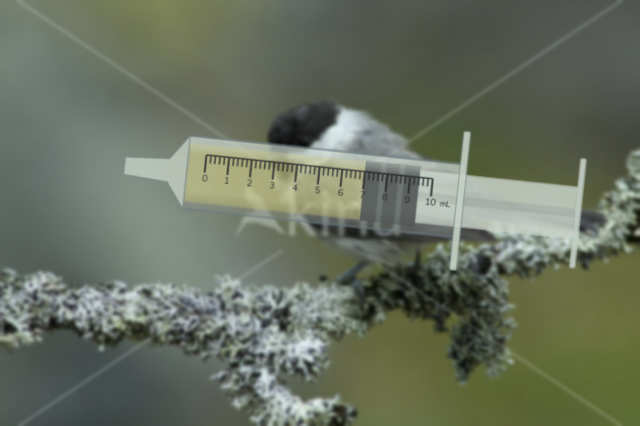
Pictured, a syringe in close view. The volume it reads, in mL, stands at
7 mL
